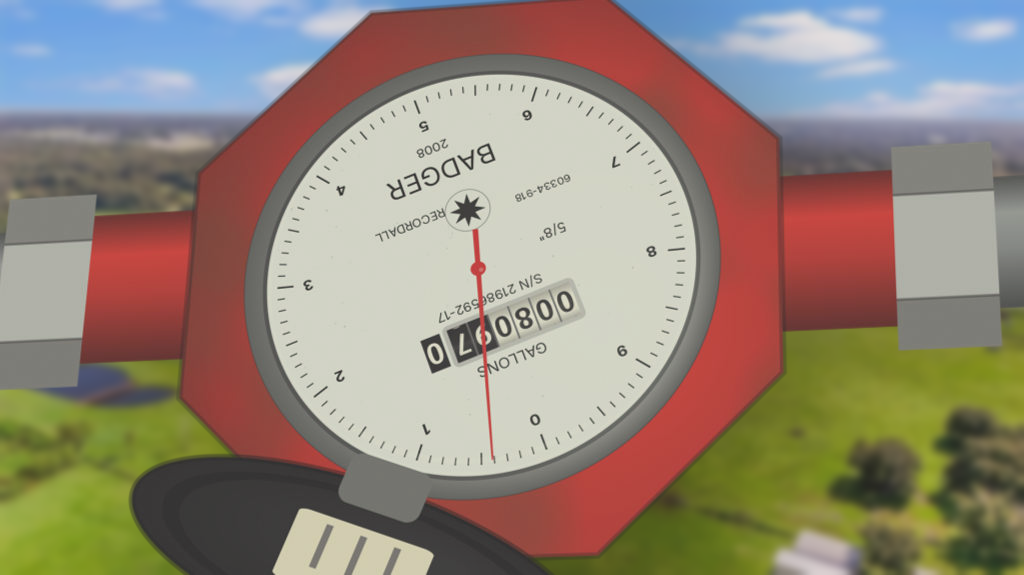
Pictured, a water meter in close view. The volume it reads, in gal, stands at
80970.4 gal
